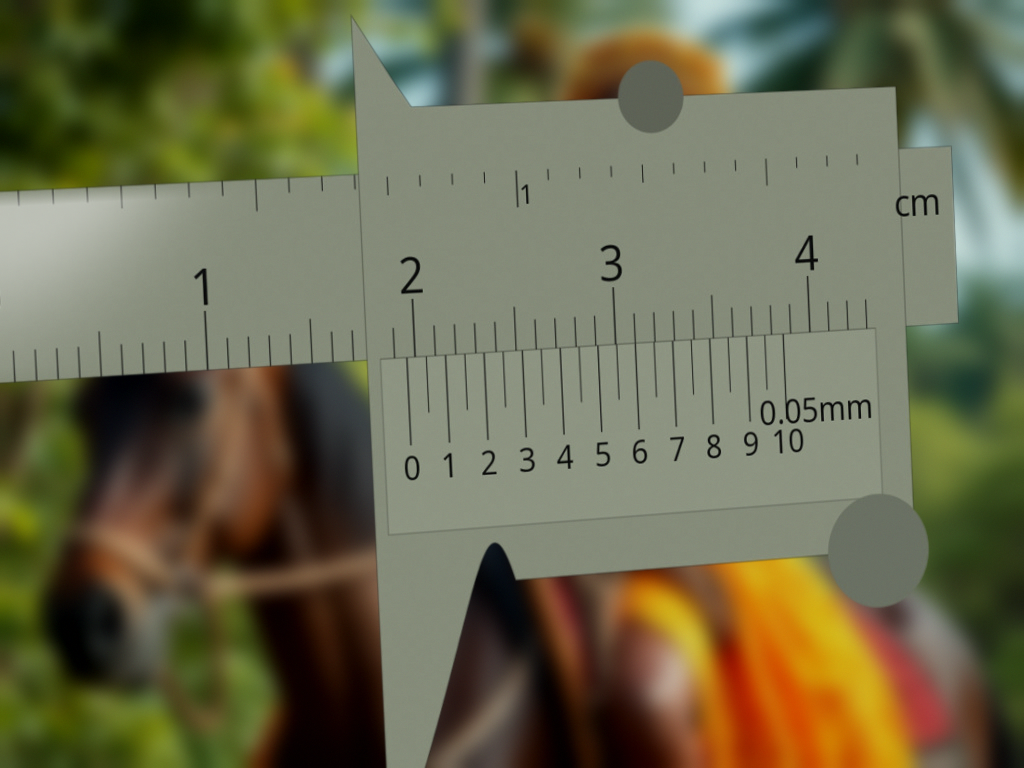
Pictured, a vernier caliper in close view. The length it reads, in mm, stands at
19.6 mm
